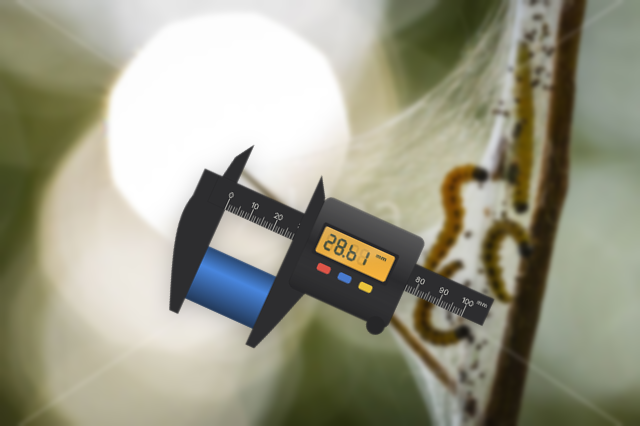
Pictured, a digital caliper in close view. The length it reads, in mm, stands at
28.61 mm
